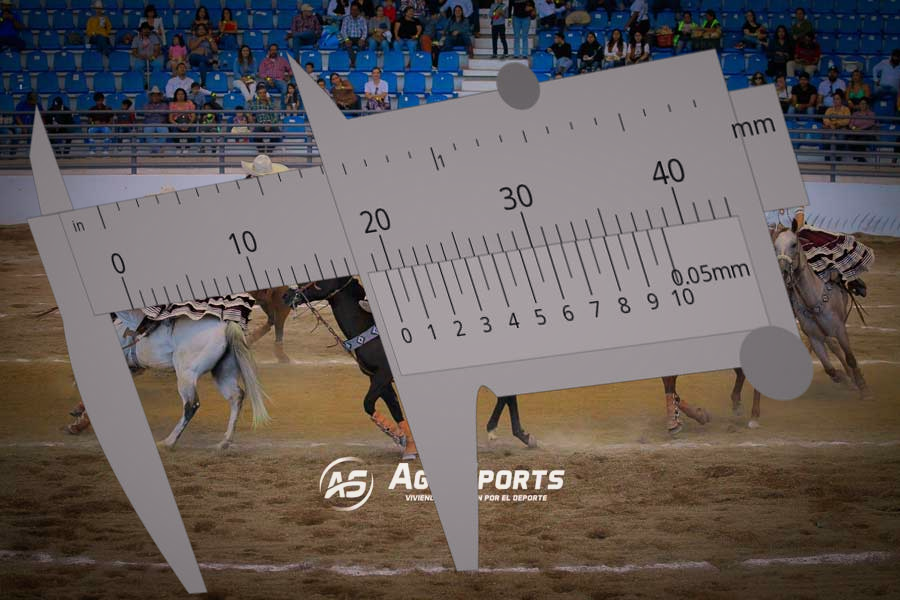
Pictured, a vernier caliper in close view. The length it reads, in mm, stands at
19.6 mm
